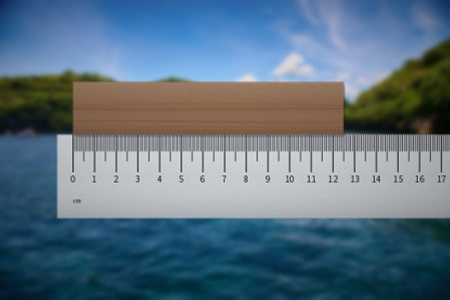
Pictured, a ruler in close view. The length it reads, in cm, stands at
12.5 cm
